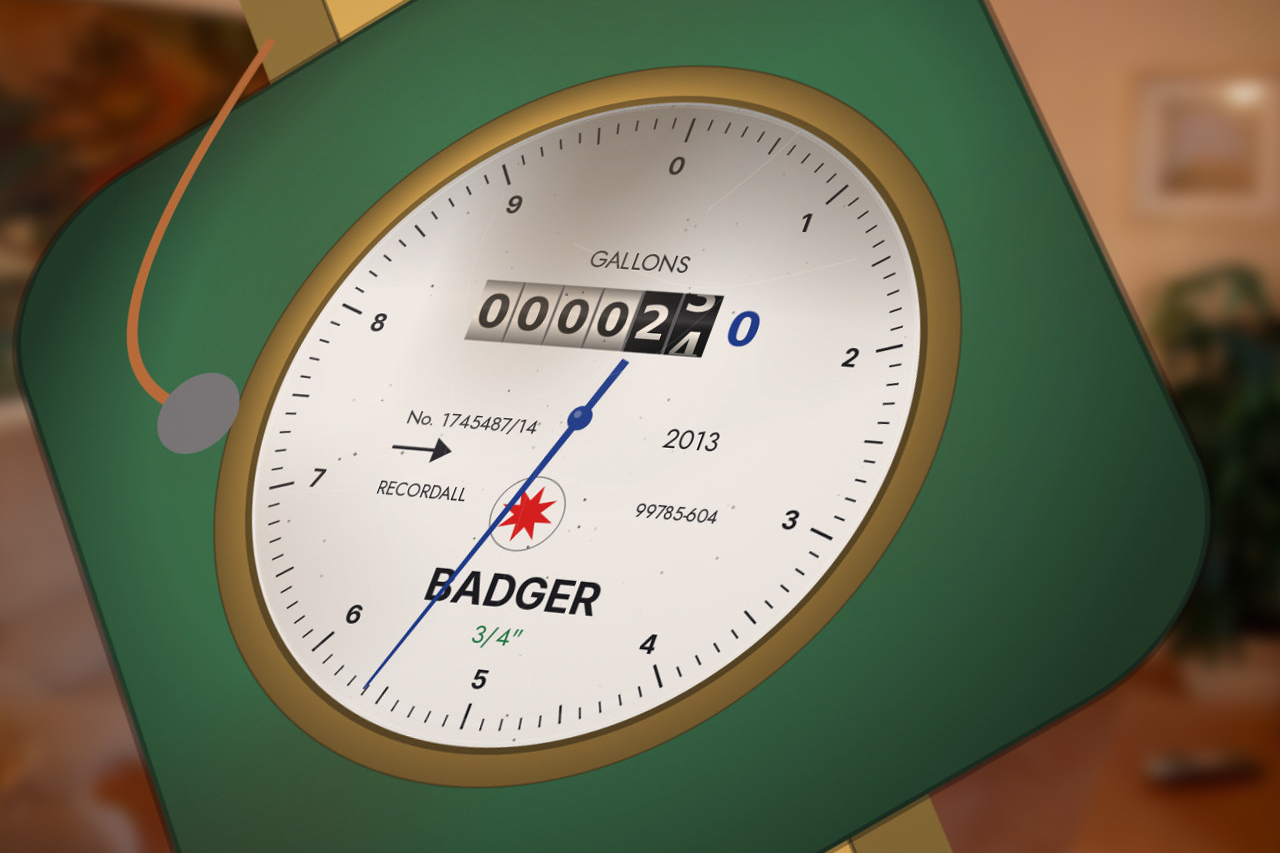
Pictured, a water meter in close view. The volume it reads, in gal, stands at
235.6 gal
